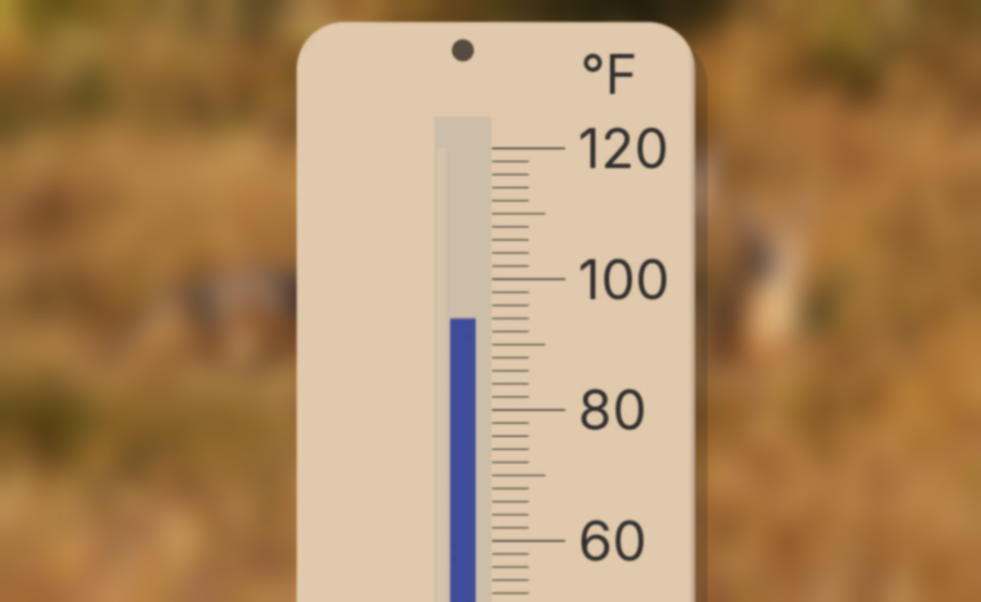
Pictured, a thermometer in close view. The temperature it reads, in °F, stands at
94 °F
